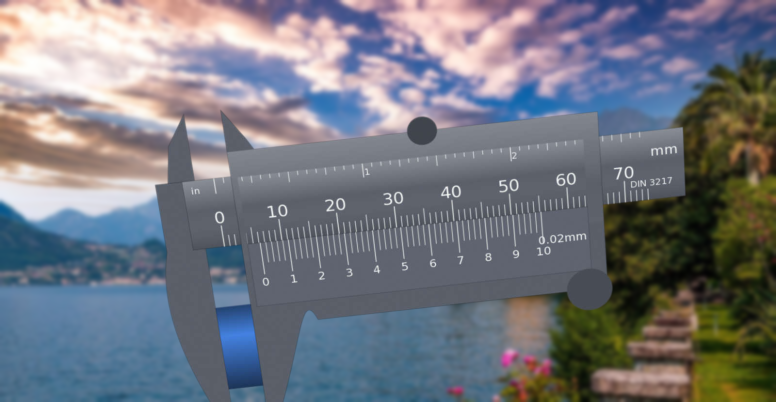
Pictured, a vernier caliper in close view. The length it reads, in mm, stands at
6.2 mm
